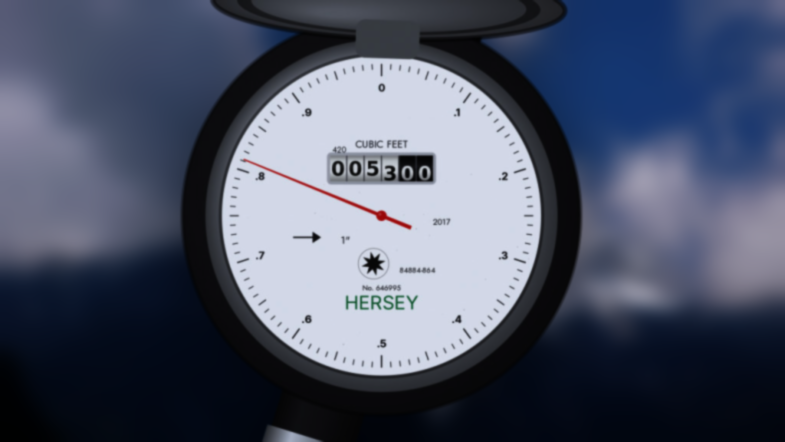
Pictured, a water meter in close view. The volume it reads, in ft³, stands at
5299.81 ft³
